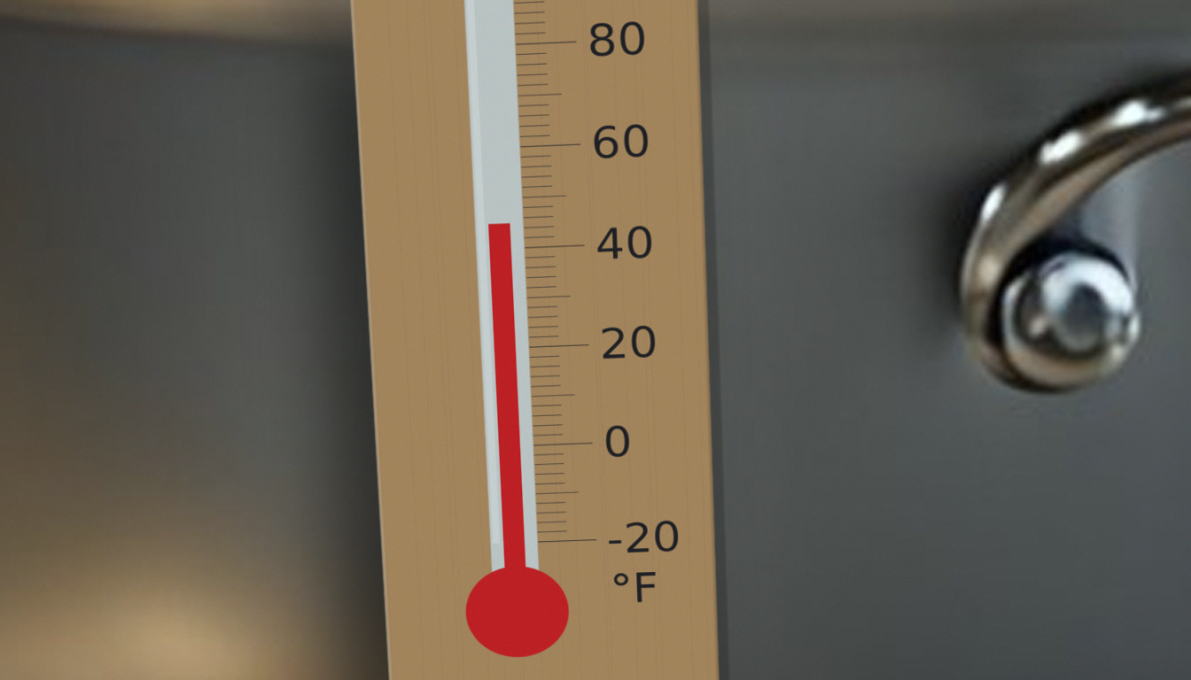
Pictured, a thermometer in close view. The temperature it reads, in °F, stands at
45 °F
